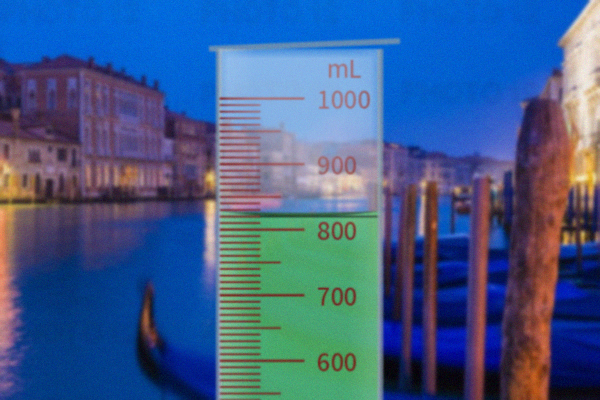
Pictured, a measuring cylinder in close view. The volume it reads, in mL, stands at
820 mL
